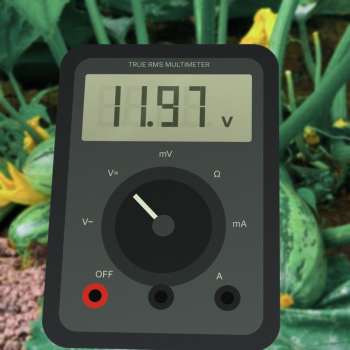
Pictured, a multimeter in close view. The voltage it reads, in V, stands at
11.97 V
